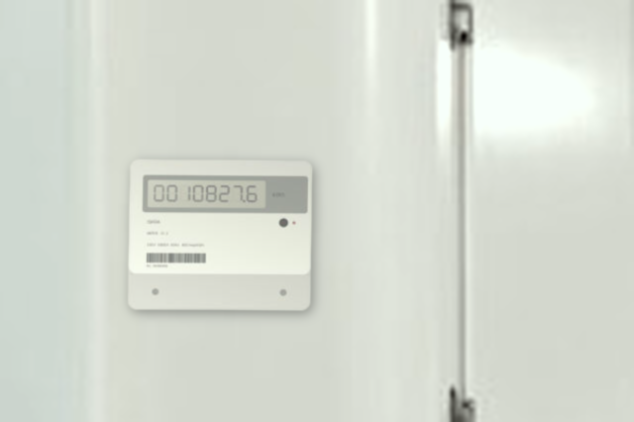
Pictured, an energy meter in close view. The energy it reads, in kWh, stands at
10827.6 kWh
